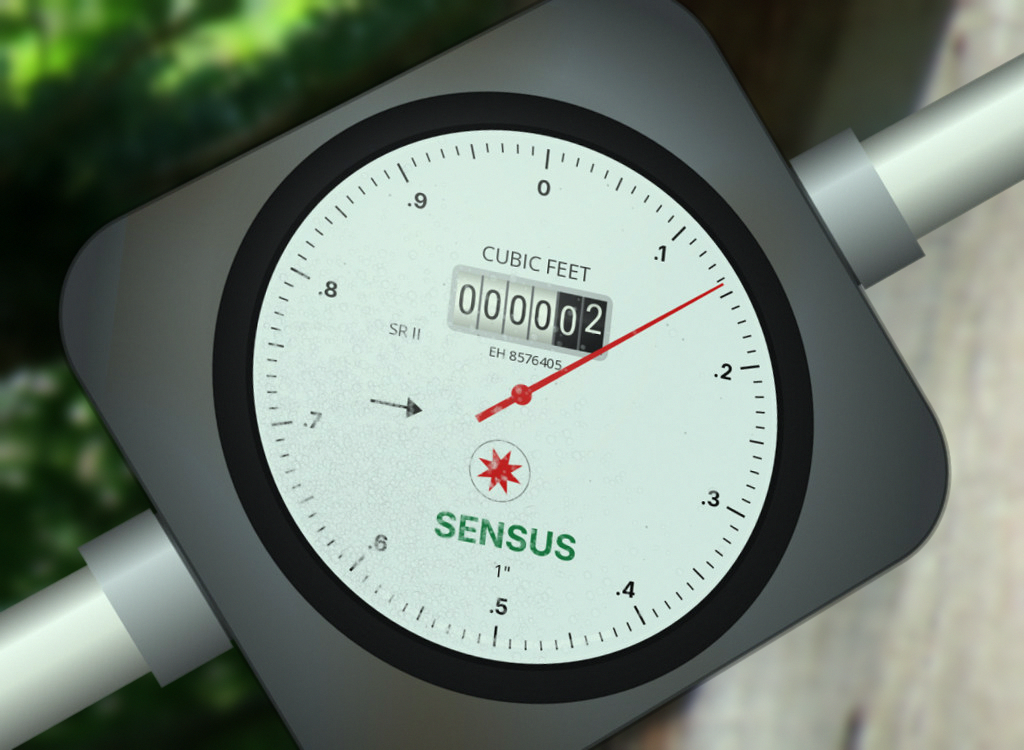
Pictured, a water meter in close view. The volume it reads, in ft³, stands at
2.14 ft³
